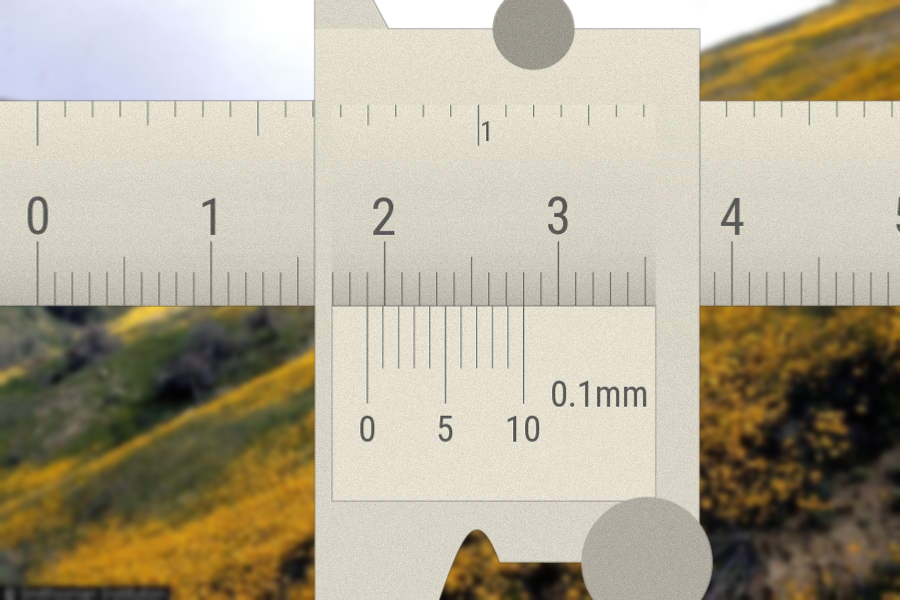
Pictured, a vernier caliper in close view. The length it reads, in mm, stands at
19.0 mm
